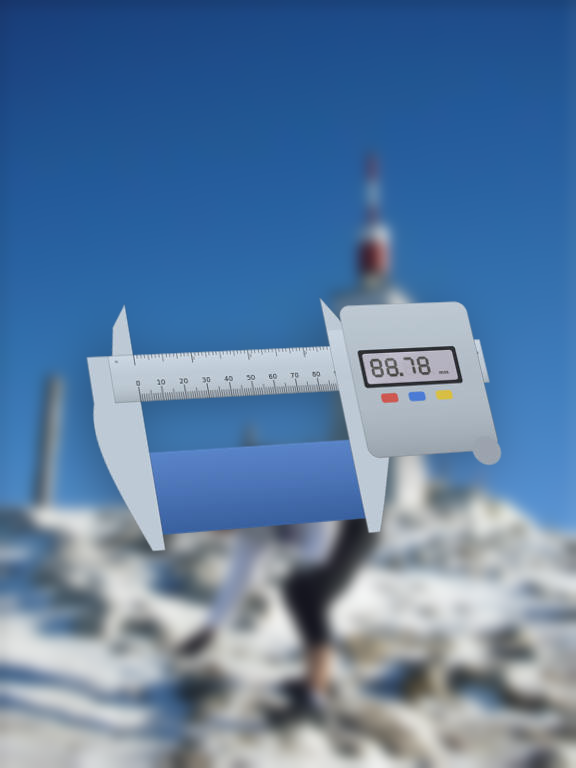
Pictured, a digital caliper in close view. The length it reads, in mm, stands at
88.78 mm
